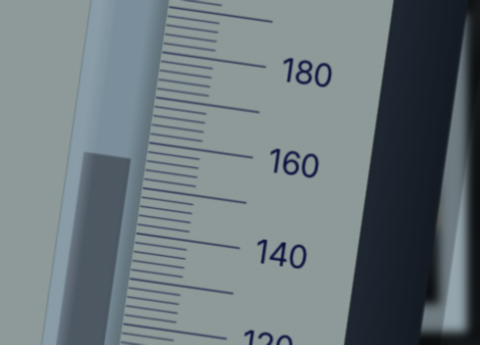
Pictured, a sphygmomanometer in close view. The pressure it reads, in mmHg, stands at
156 mmHg
